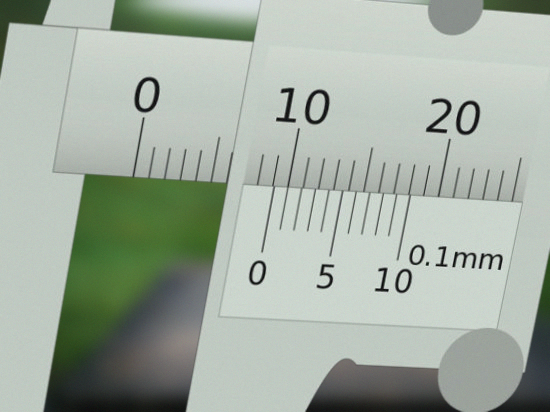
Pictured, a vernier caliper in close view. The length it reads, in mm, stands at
9.1 mm
